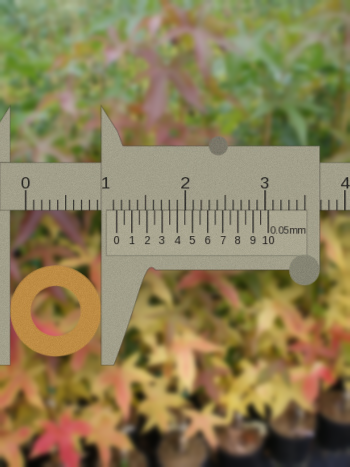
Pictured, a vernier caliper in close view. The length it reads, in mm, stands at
11.4 mm
